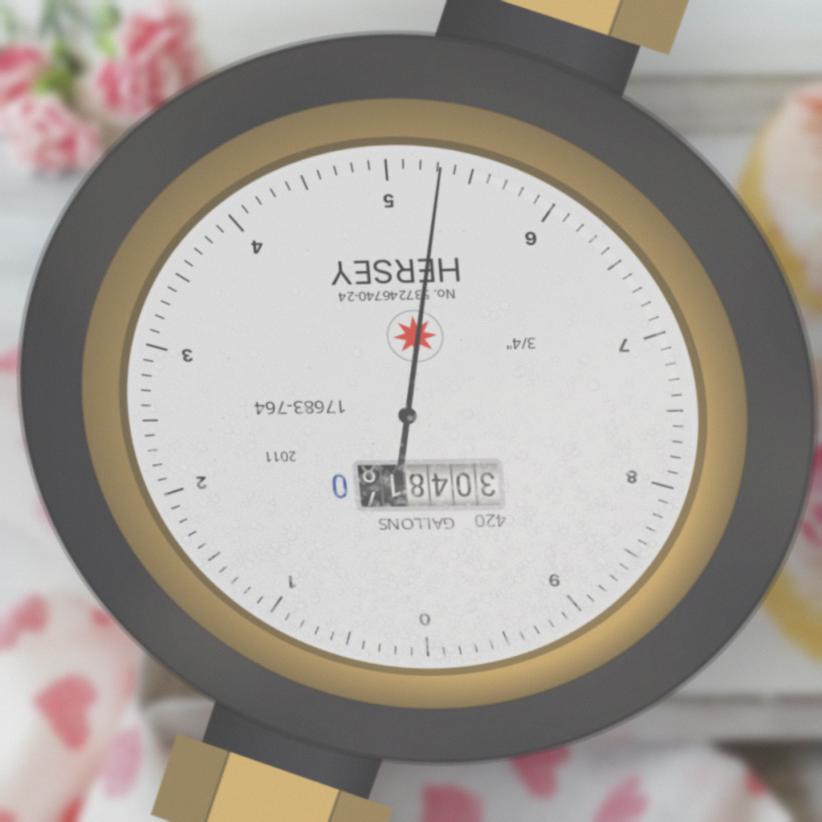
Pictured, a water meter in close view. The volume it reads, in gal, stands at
3048175.3 gal
